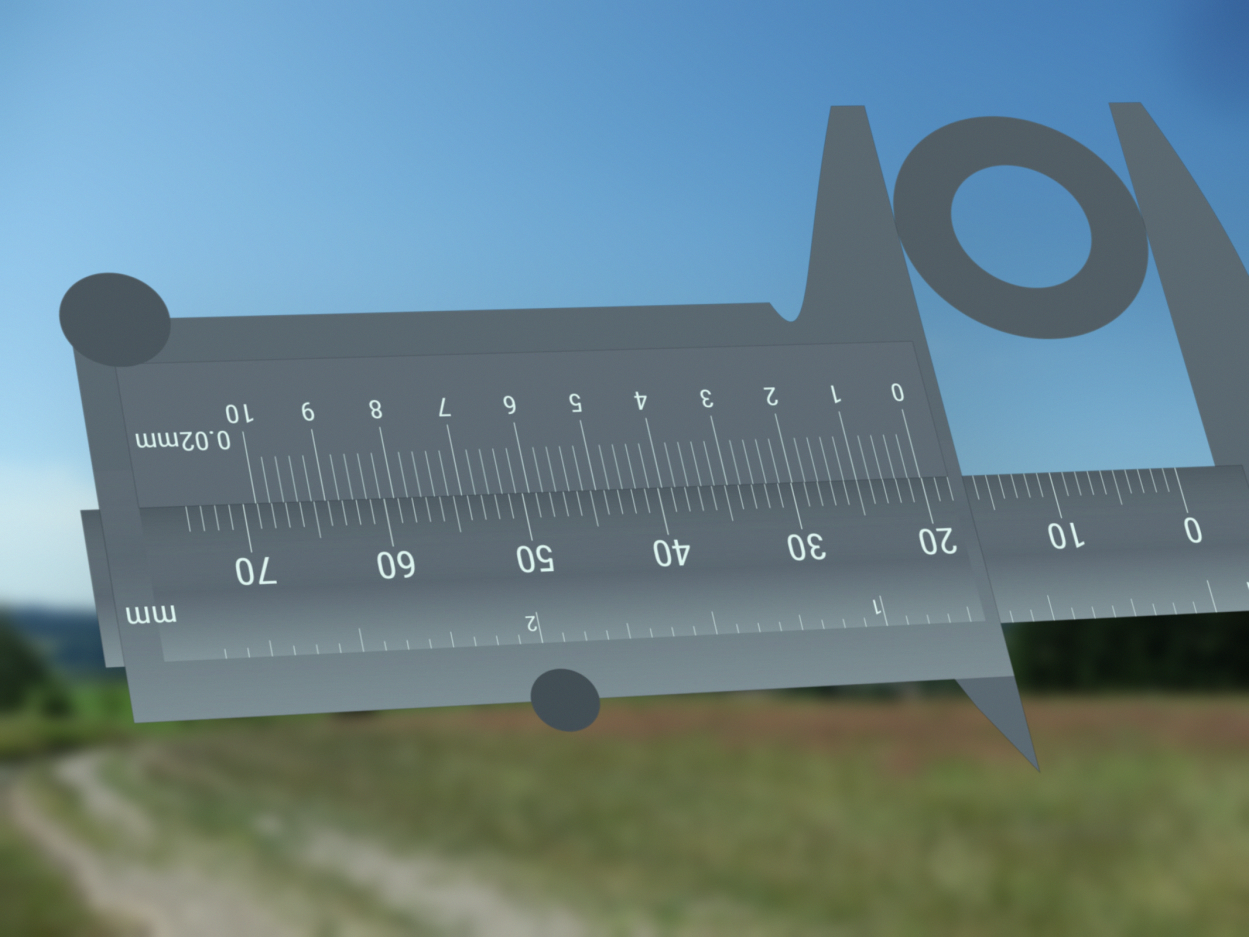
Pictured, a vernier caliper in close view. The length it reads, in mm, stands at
20.1 mm
